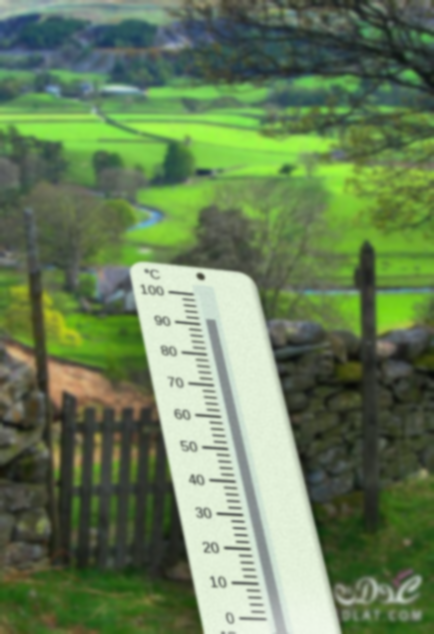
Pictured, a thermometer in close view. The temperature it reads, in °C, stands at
92 °C
